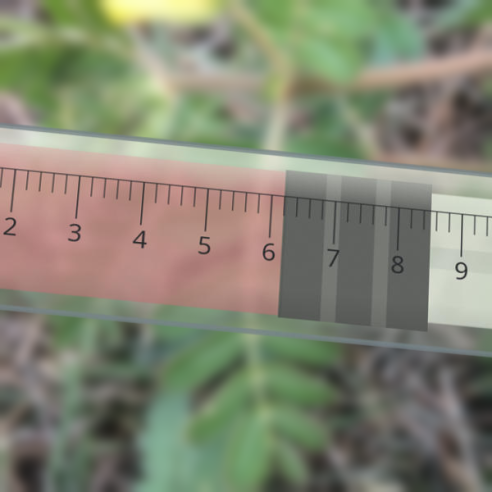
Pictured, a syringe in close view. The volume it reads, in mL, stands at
6.2 mL
